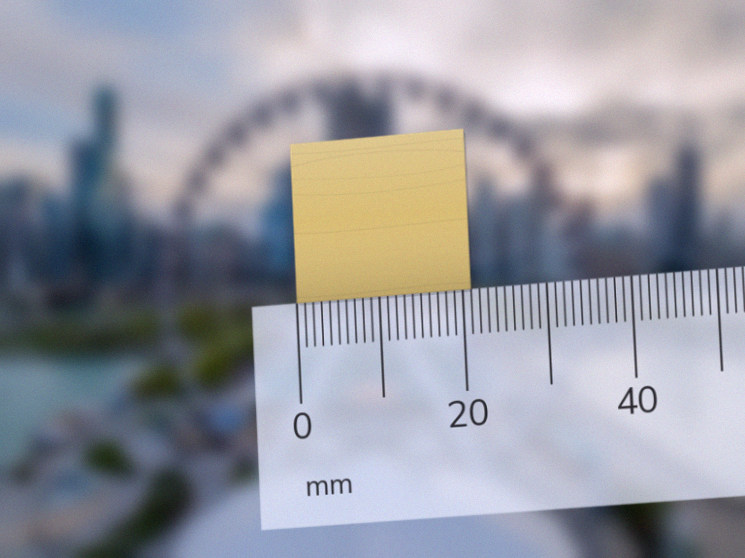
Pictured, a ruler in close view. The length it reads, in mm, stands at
21 mm
